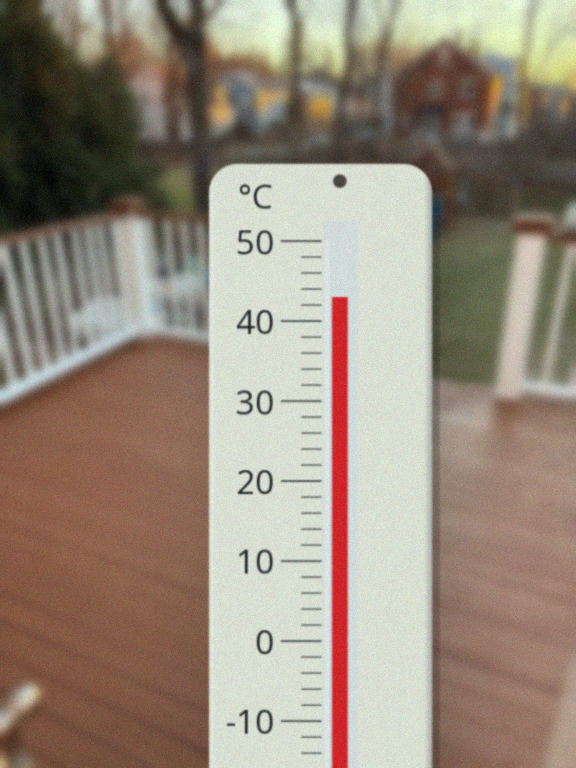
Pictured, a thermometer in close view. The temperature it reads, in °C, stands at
43 °C
